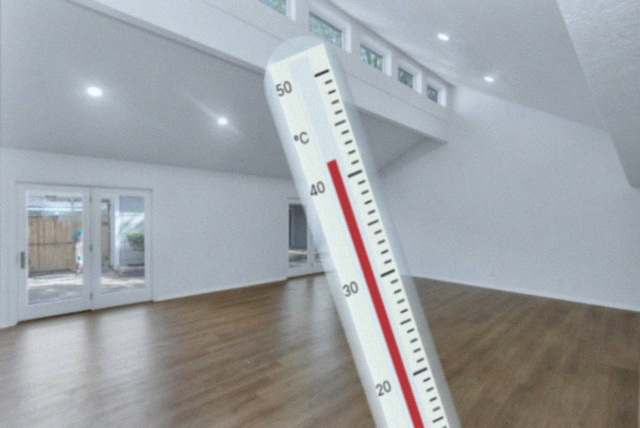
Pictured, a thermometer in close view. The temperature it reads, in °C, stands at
42 °C
